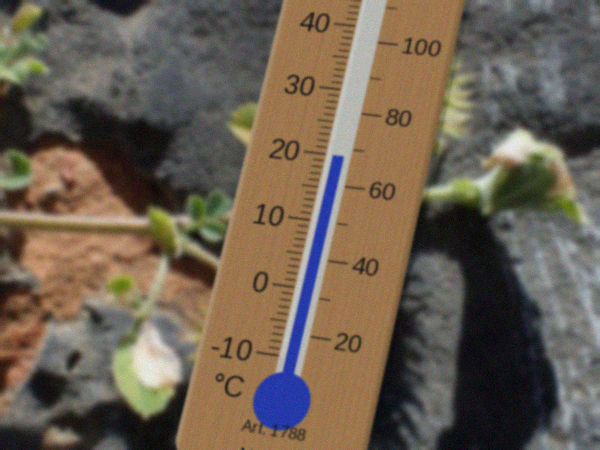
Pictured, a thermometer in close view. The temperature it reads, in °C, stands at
20 °C
